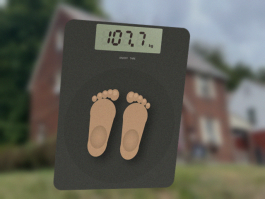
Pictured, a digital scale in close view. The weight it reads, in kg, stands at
107.7 kg
